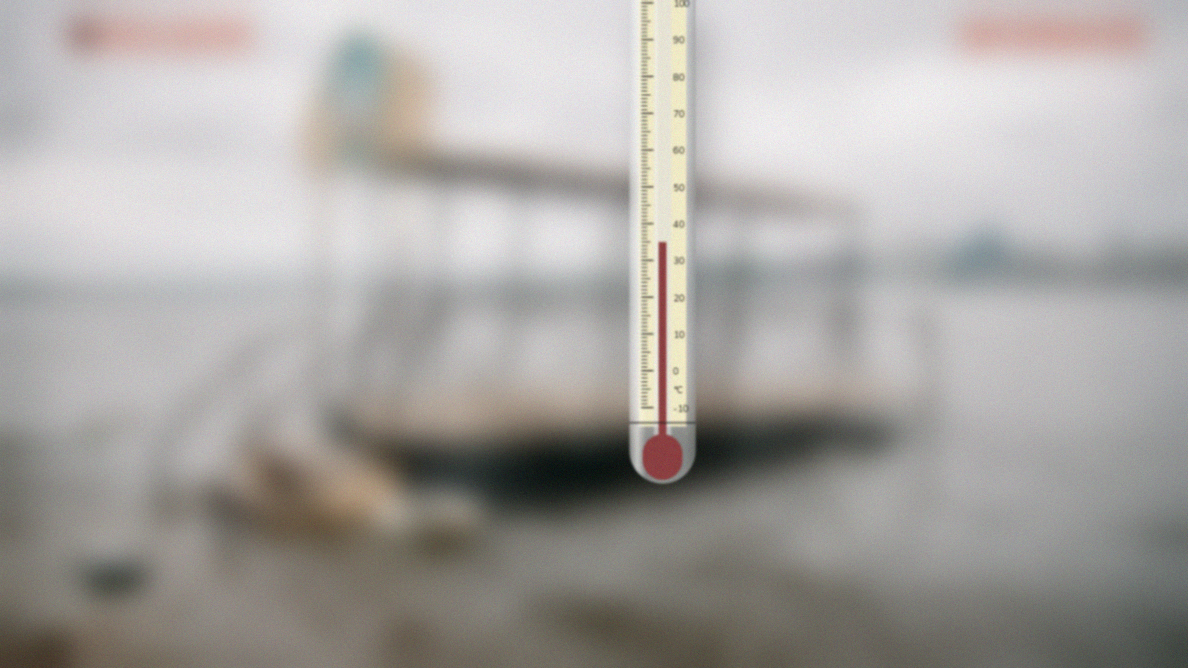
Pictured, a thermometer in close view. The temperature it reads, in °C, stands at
35 °C
